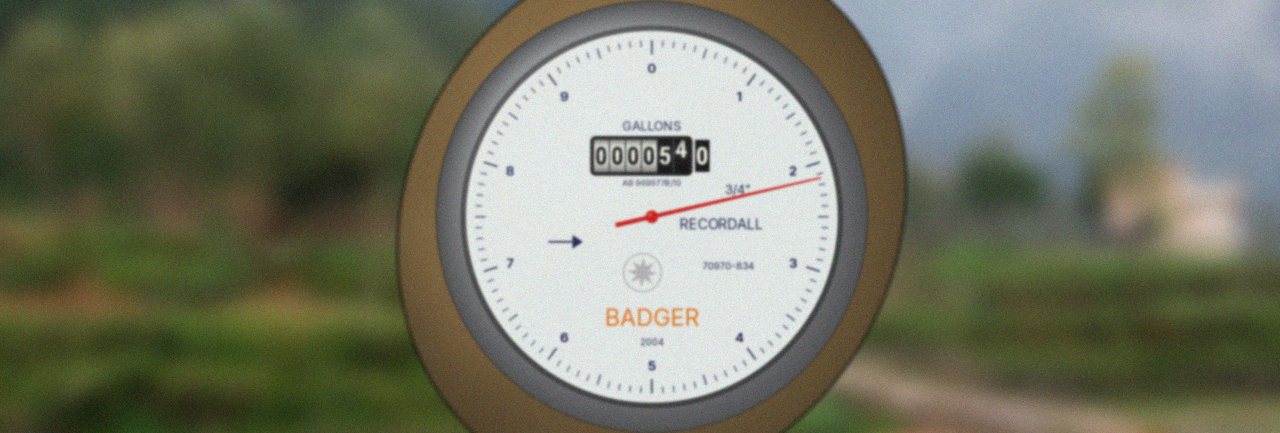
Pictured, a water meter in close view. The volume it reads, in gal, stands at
542.1 gal
